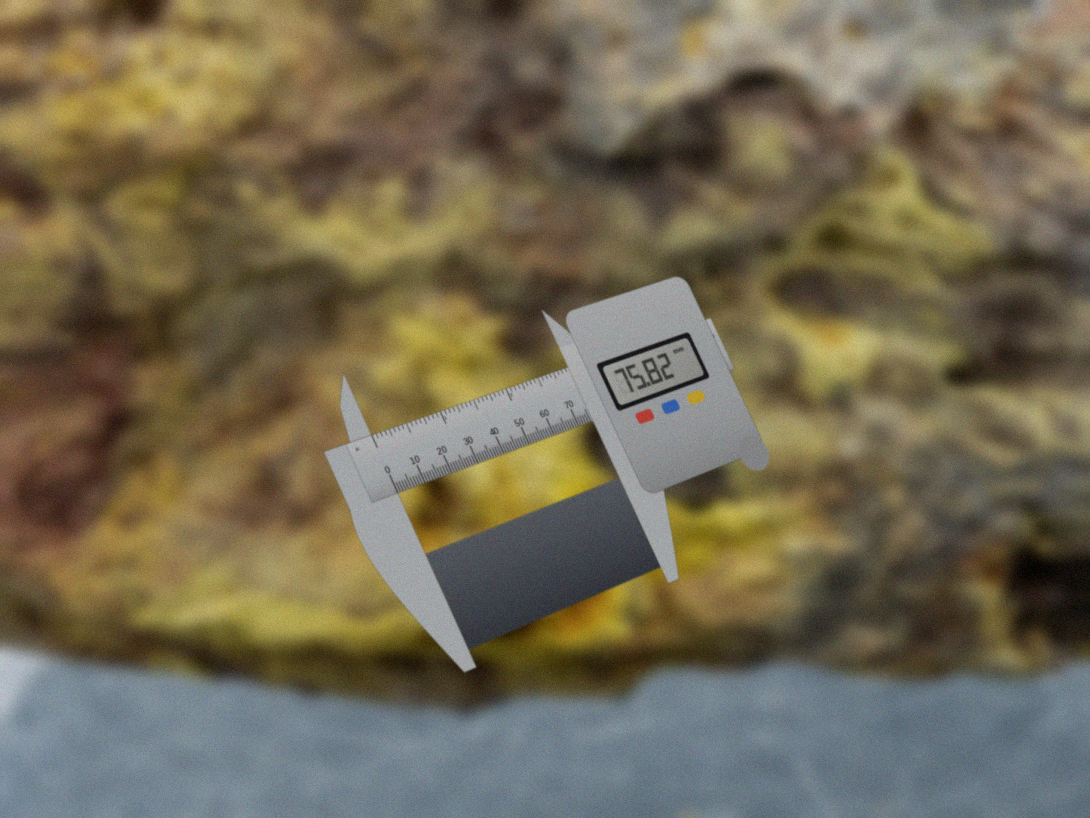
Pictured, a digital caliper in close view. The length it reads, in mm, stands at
75.82 mm
